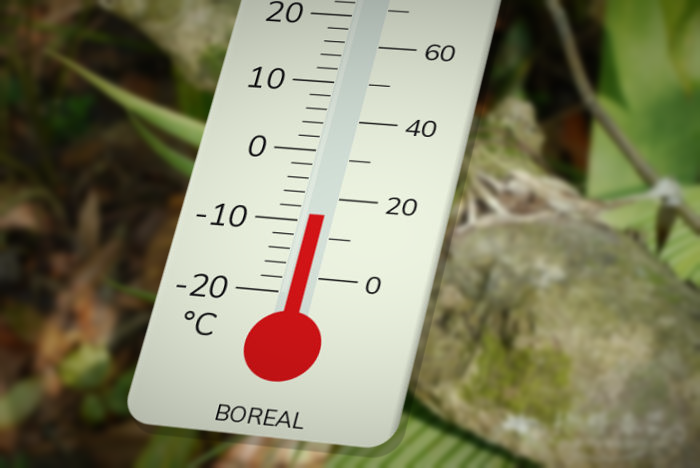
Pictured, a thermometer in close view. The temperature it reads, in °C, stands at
-9 °C
